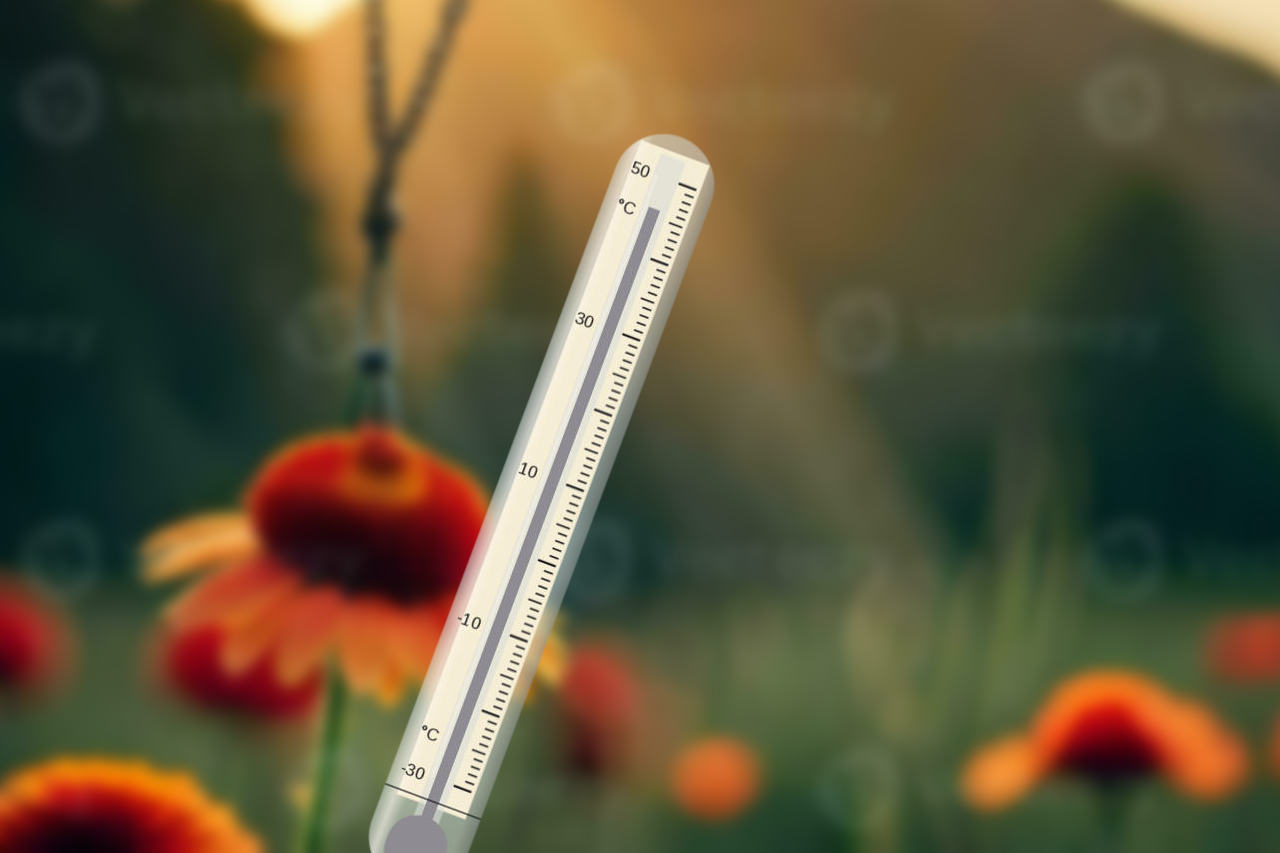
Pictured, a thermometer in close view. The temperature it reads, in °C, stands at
46 °C
